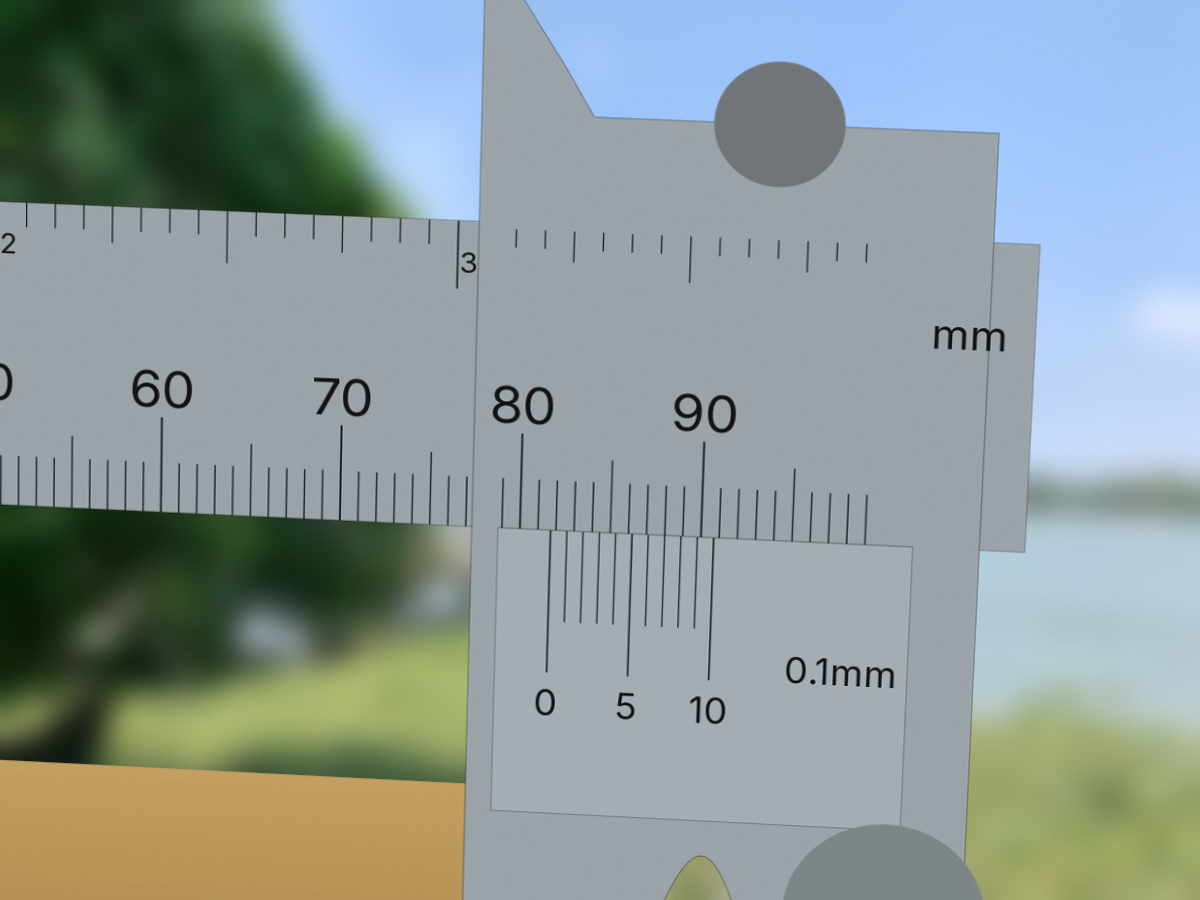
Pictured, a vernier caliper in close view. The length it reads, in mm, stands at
81.7 mm
